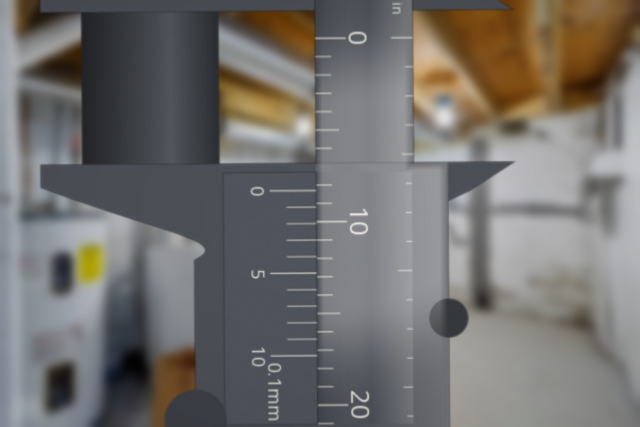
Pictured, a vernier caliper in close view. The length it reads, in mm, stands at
8.3 mm
